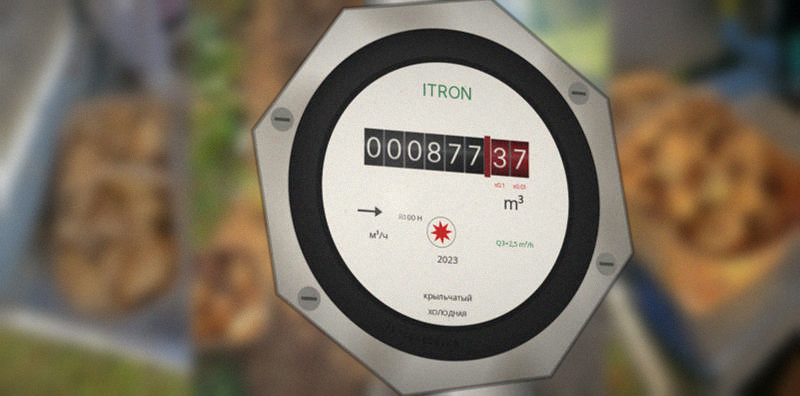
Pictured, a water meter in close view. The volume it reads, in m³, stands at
877.37 m³
